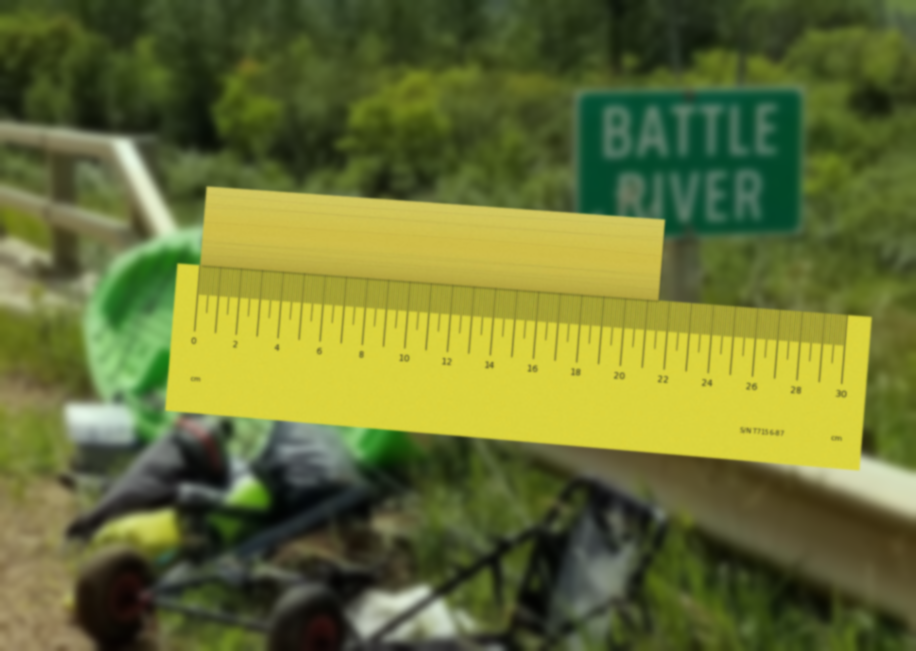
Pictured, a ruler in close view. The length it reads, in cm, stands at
21.5 cm
